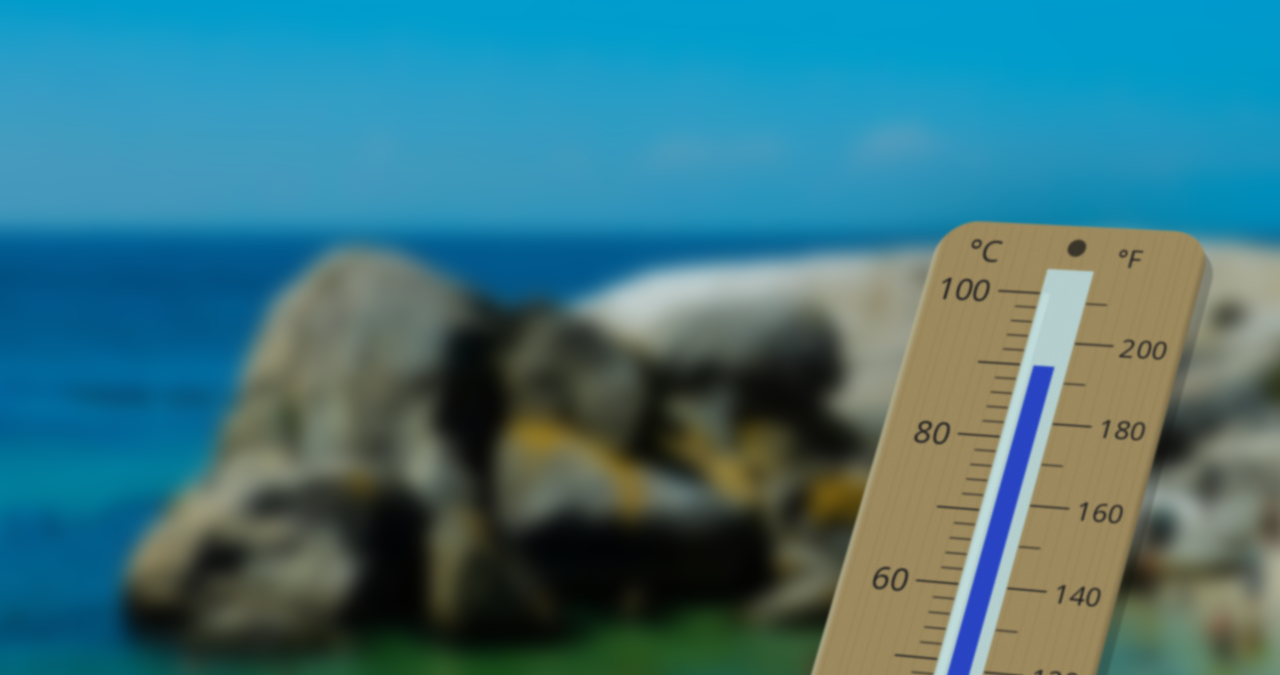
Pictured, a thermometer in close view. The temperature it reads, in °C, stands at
90 °C
